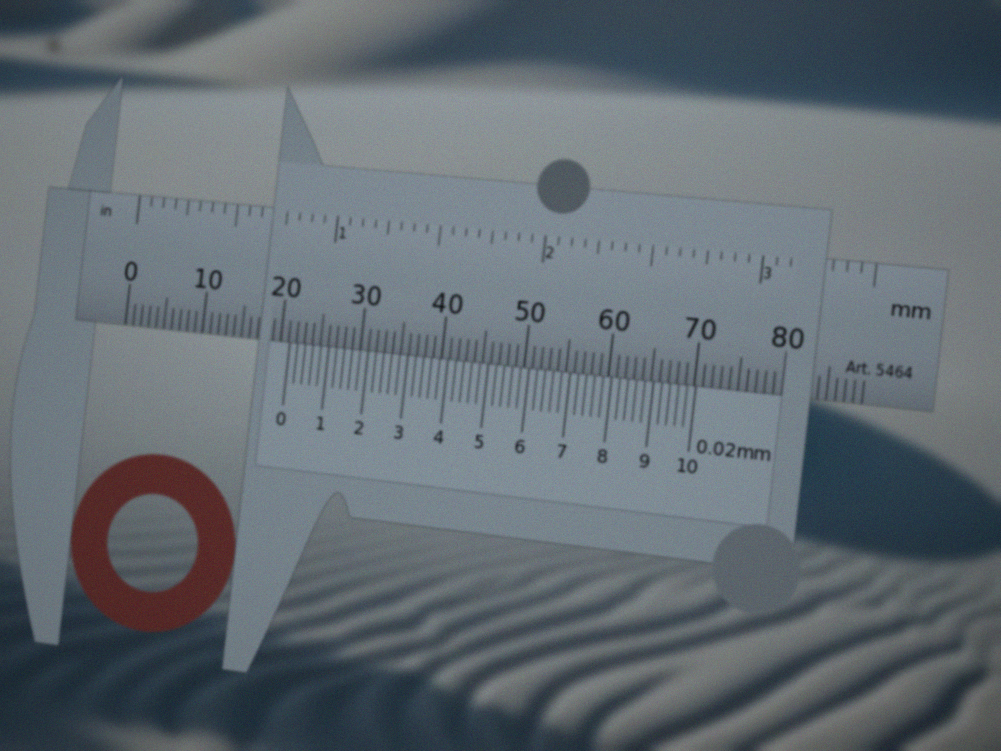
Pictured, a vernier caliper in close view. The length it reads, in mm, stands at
21.2 mm
